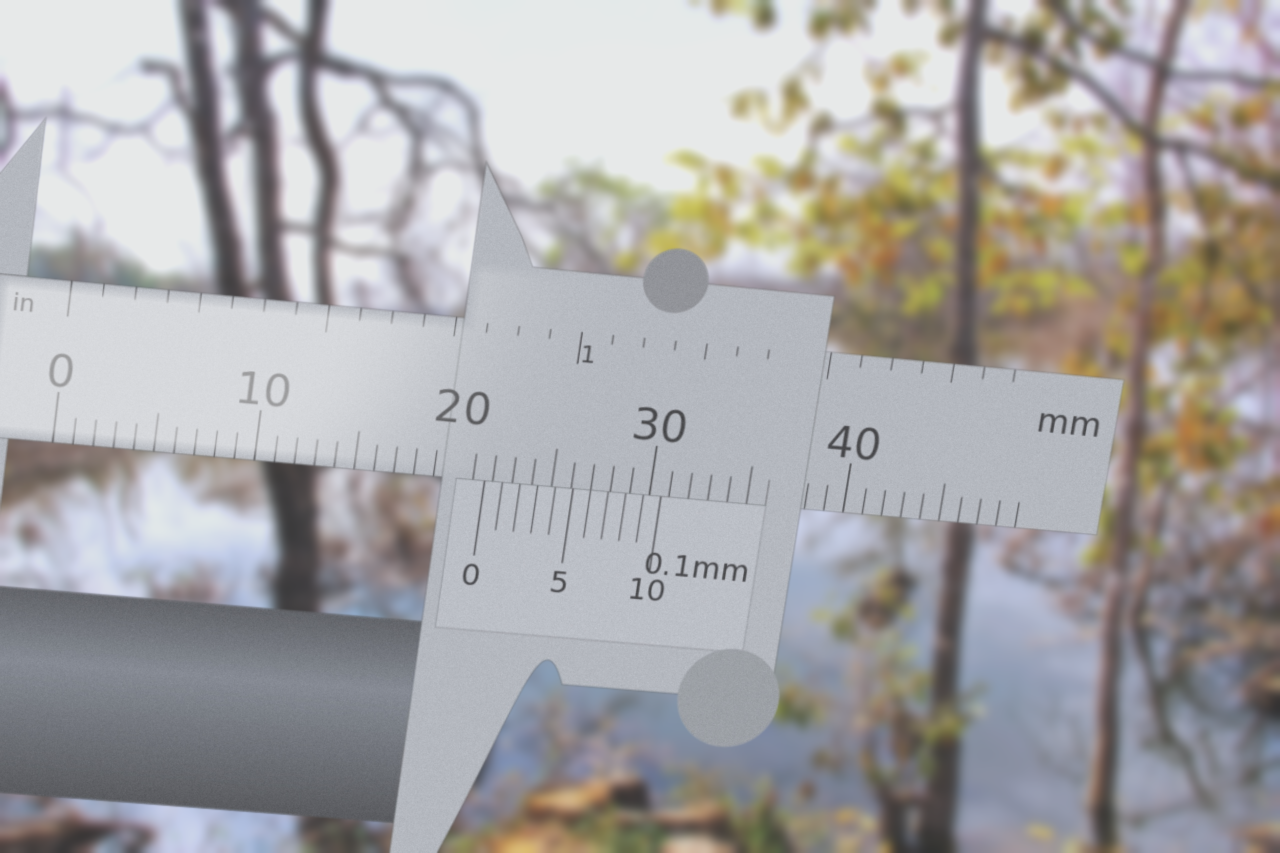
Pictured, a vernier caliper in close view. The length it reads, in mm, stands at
21.6 mm
